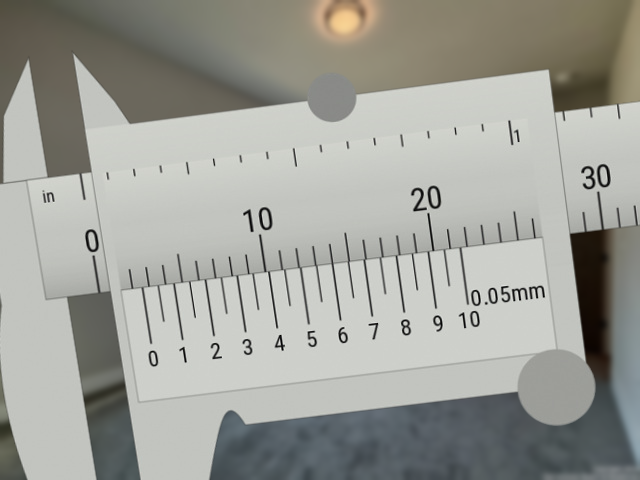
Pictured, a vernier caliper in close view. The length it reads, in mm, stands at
2.6 mm
